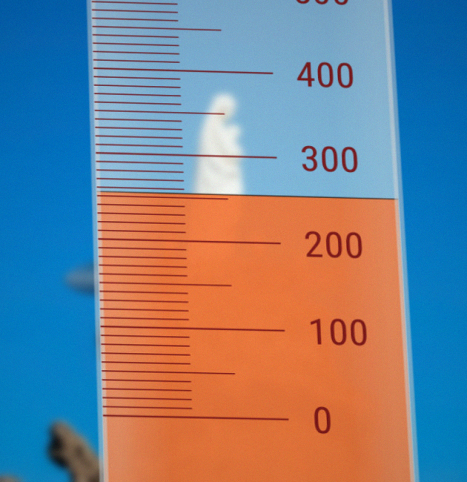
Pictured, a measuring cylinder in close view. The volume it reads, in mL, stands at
255 mL
